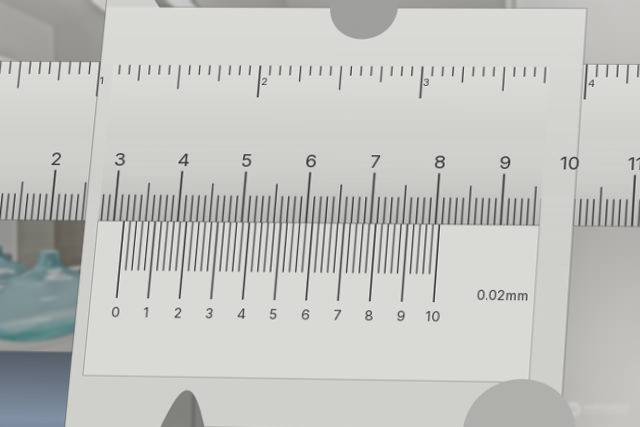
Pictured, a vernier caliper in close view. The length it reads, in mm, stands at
31.6 mm
